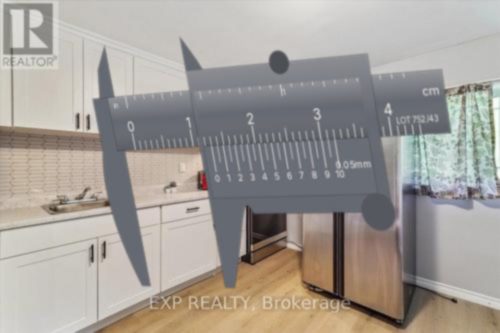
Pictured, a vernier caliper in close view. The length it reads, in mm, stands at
13.0 mm
